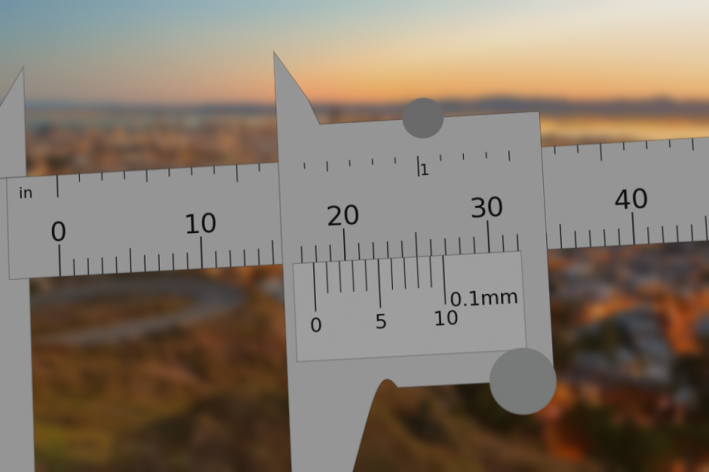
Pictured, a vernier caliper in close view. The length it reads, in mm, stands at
17.8 mm
